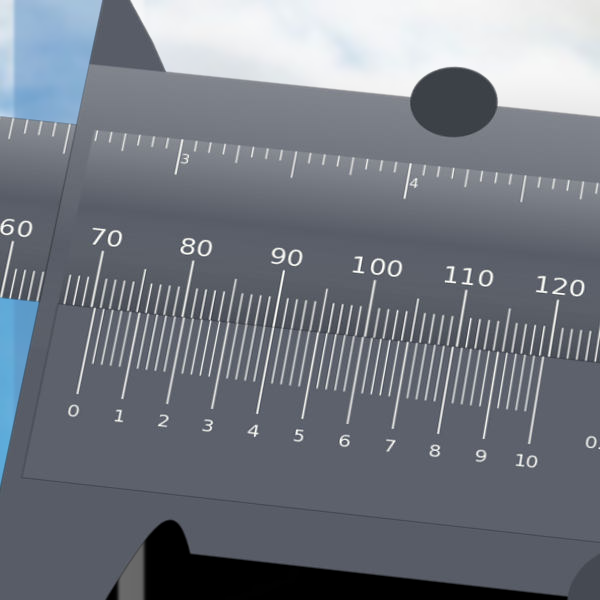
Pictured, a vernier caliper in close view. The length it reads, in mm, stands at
70.4 mm
